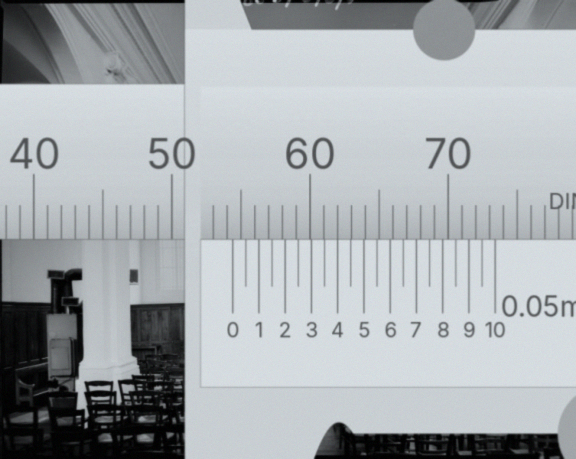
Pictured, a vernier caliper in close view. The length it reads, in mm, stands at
54.4 mm
